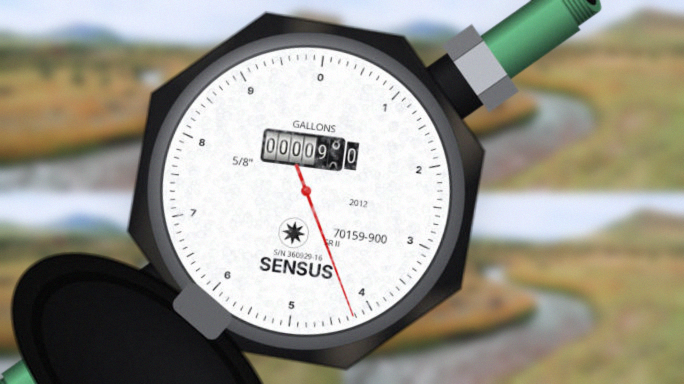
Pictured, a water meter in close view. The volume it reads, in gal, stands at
984.2 gal
